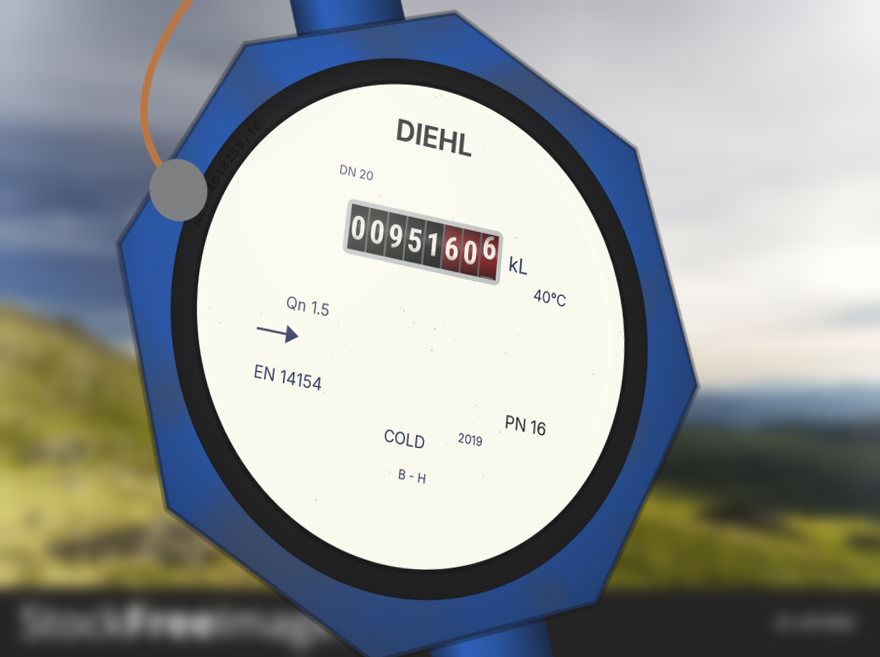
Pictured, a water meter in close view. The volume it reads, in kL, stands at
951.606 kL
